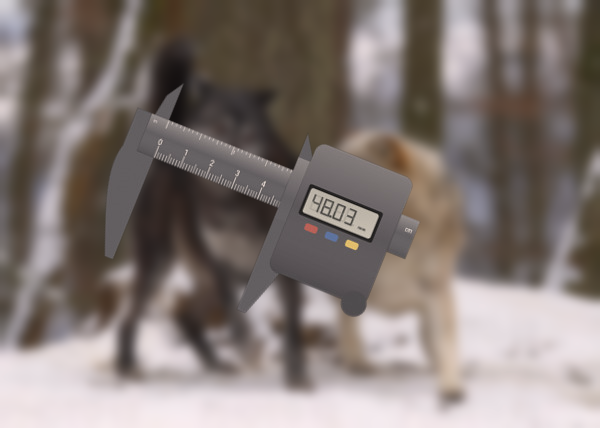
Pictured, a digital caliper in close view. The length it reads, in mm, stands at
48.03 mm
